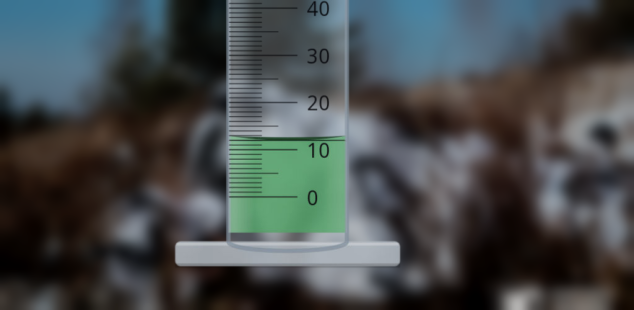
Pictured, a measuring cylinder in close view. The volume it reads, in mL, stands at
12 mL
